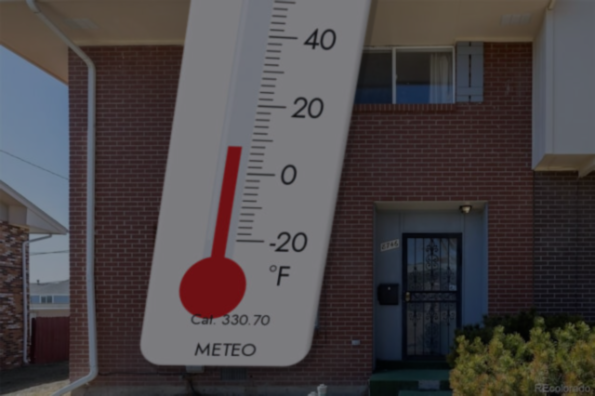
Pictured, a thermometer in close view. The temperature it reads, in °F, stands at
8 °F
